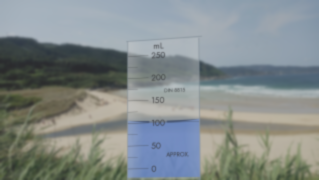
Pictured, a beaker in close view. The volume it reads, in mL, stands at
100 mL
